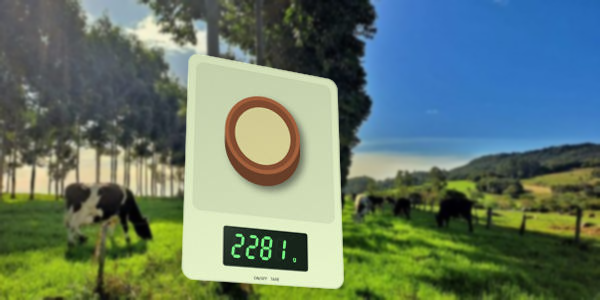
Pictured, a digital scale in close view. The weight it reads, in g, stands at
2281 g
